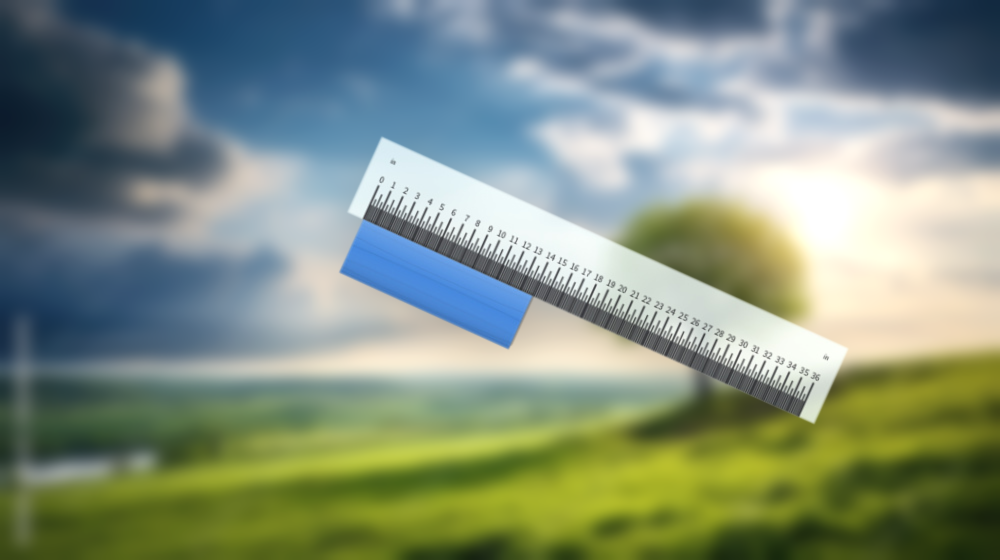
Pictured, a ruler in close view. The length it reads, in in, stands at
14 in
